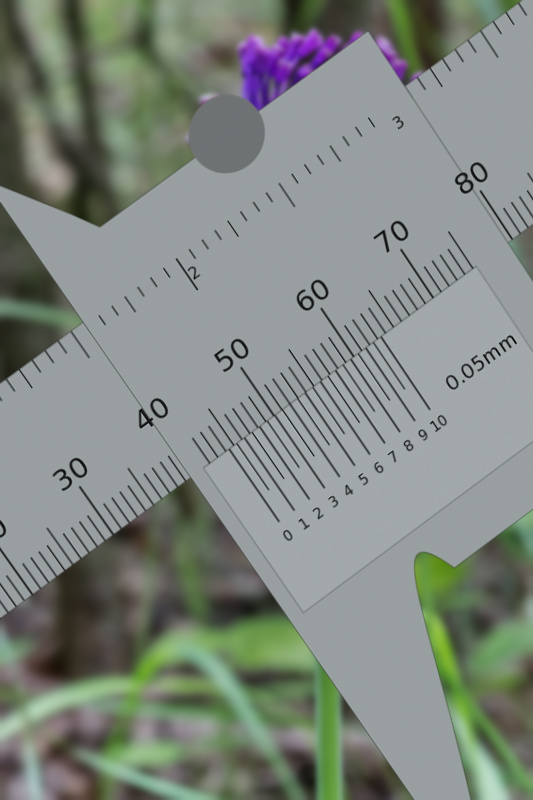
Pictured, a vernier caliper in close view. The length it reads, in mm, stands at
44.4 mm
